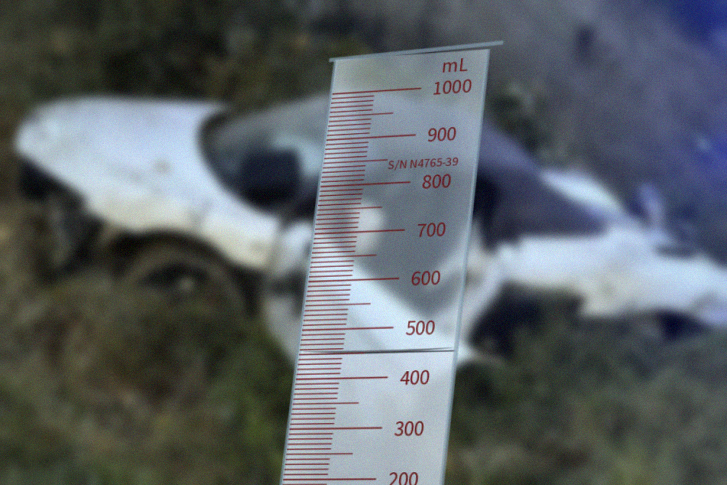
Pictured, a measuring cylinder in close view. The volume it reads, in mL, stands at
450 mL
